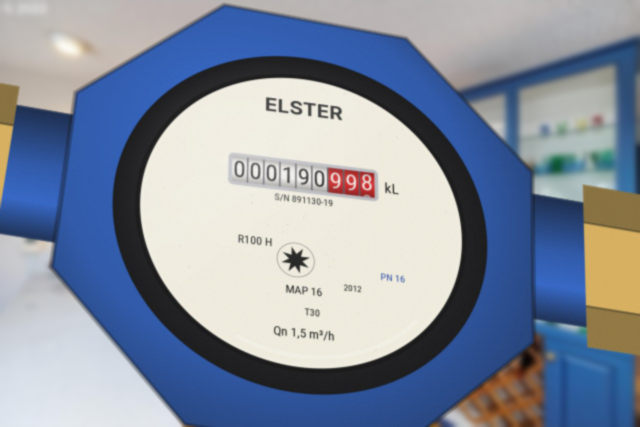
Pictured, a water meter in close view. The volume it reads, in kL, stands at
190.998 kL
